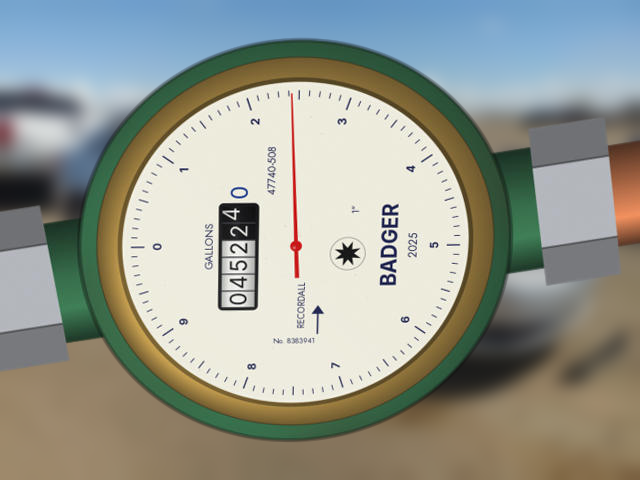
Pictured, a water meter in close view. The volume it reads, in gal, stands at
452242.4 gal
